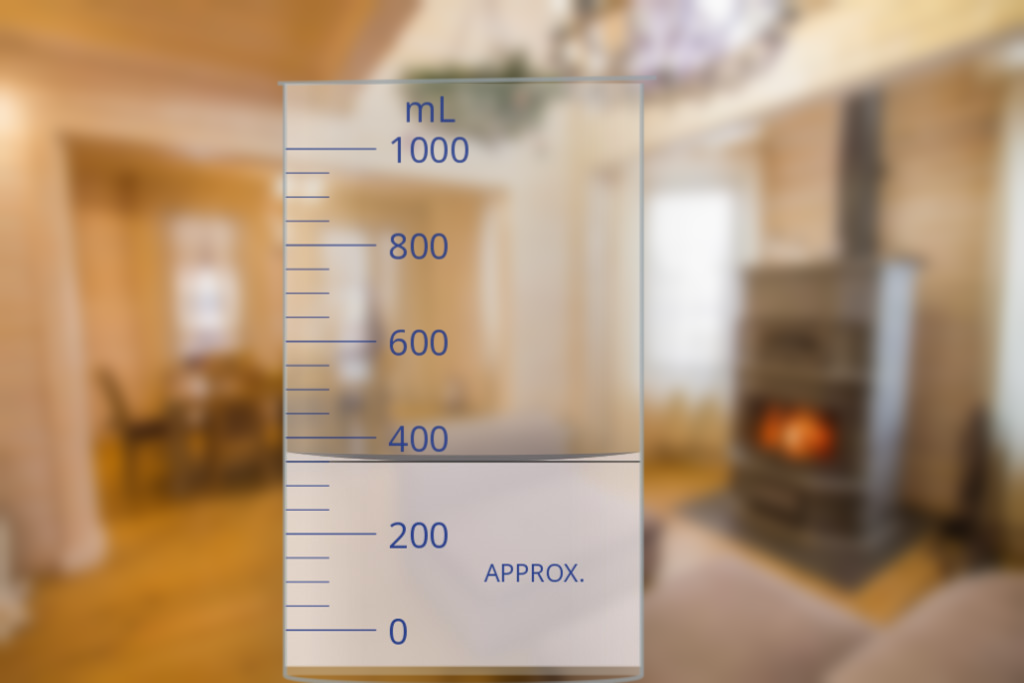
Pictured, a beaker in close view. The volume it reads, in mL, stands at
350 mL
